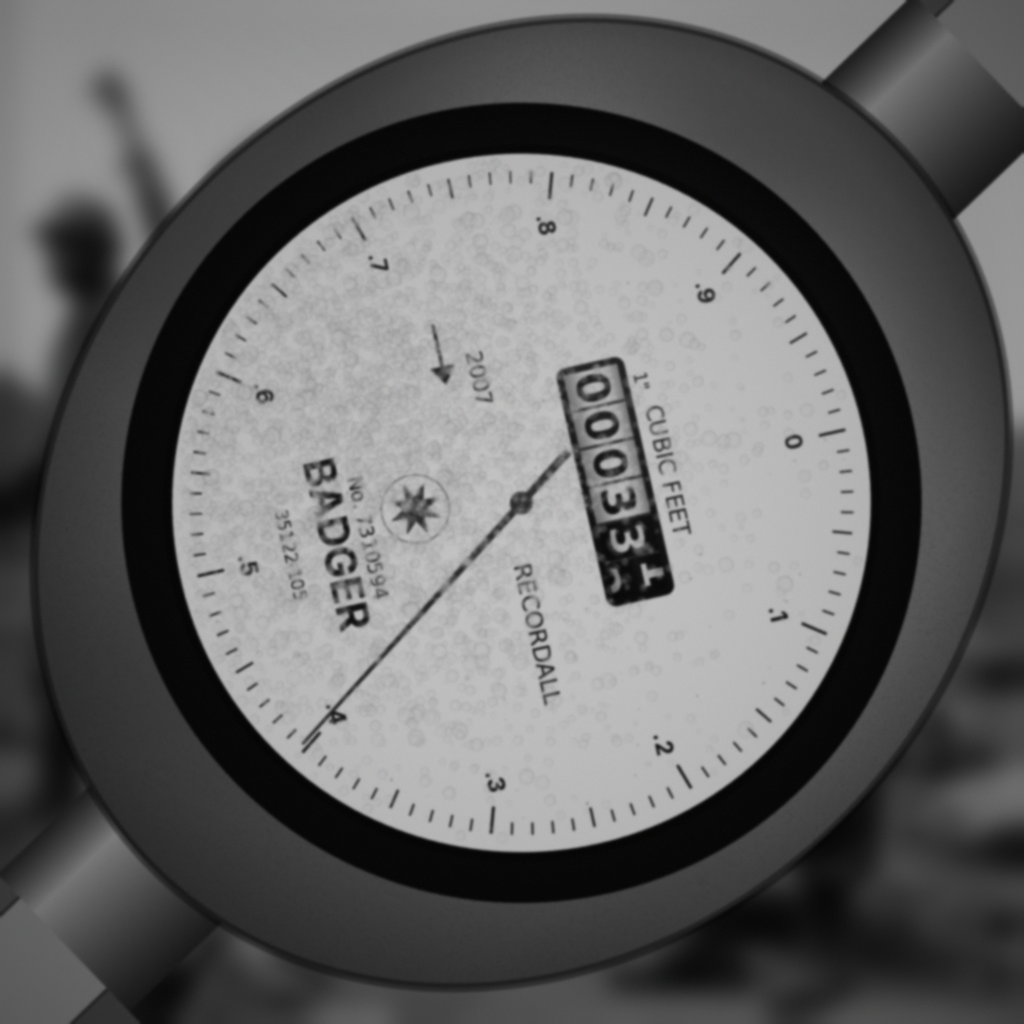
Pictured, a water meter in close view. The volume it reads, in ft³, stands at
331.40 ft³
